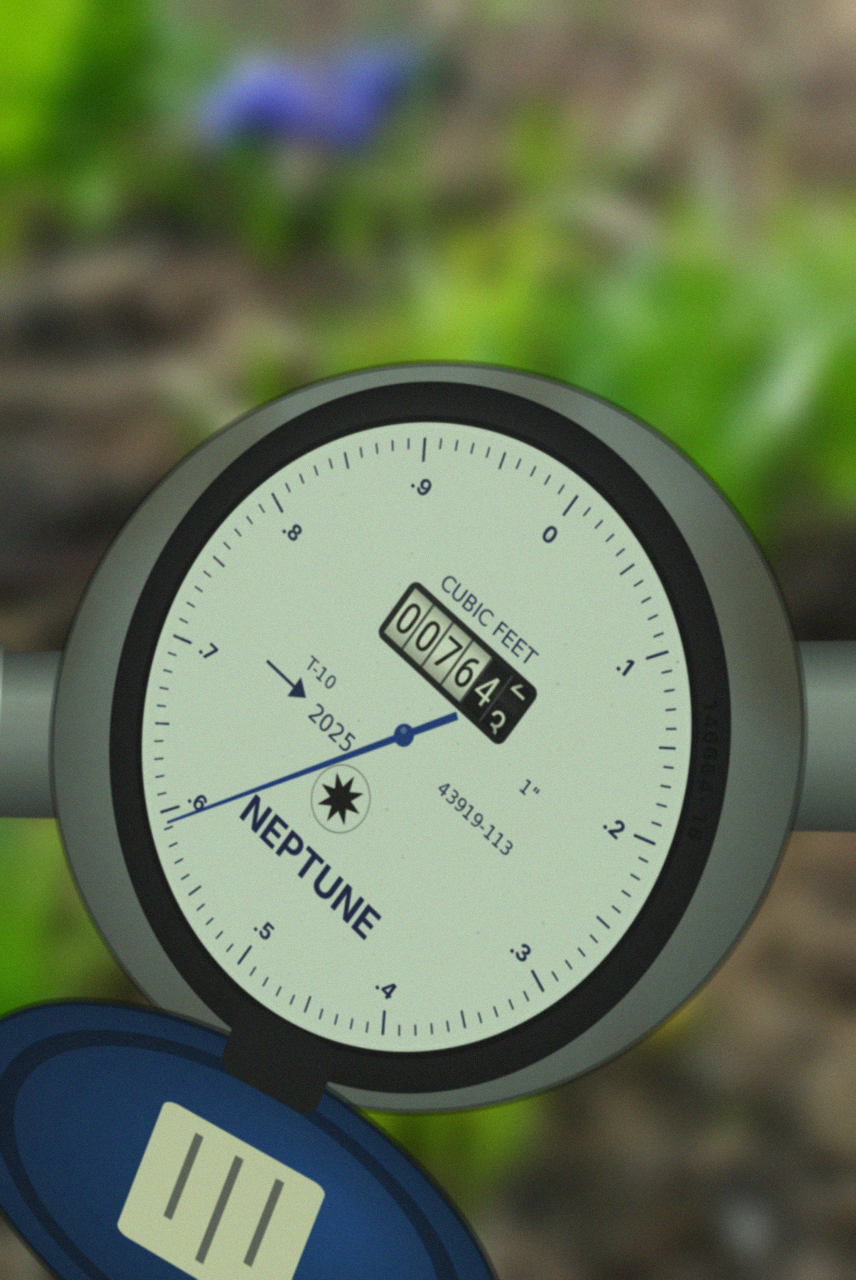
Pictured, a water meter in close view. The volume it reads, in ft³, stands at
7642.59 ft³
